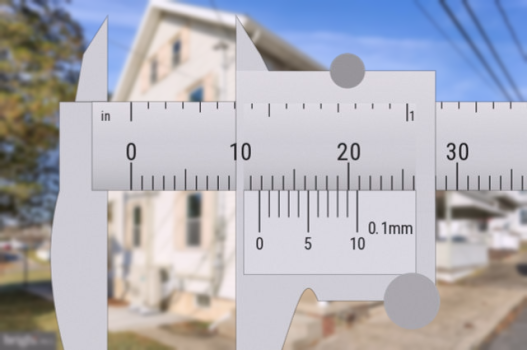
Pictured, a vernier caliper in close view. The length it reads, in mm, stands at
11.8 mm
